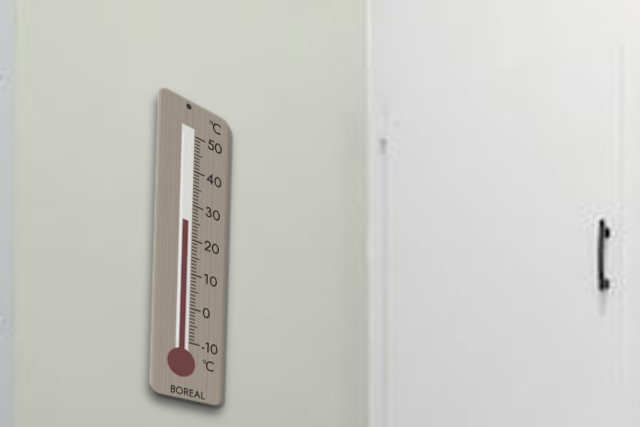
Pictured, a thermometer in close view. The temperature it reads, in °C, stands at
25 °C
